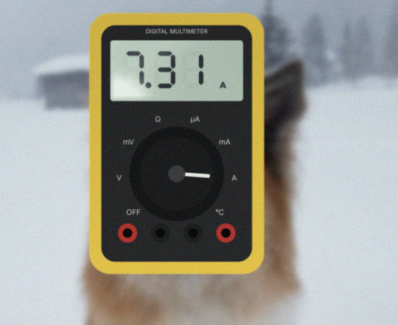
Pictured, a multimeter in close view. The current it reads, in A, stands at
7.31 A
